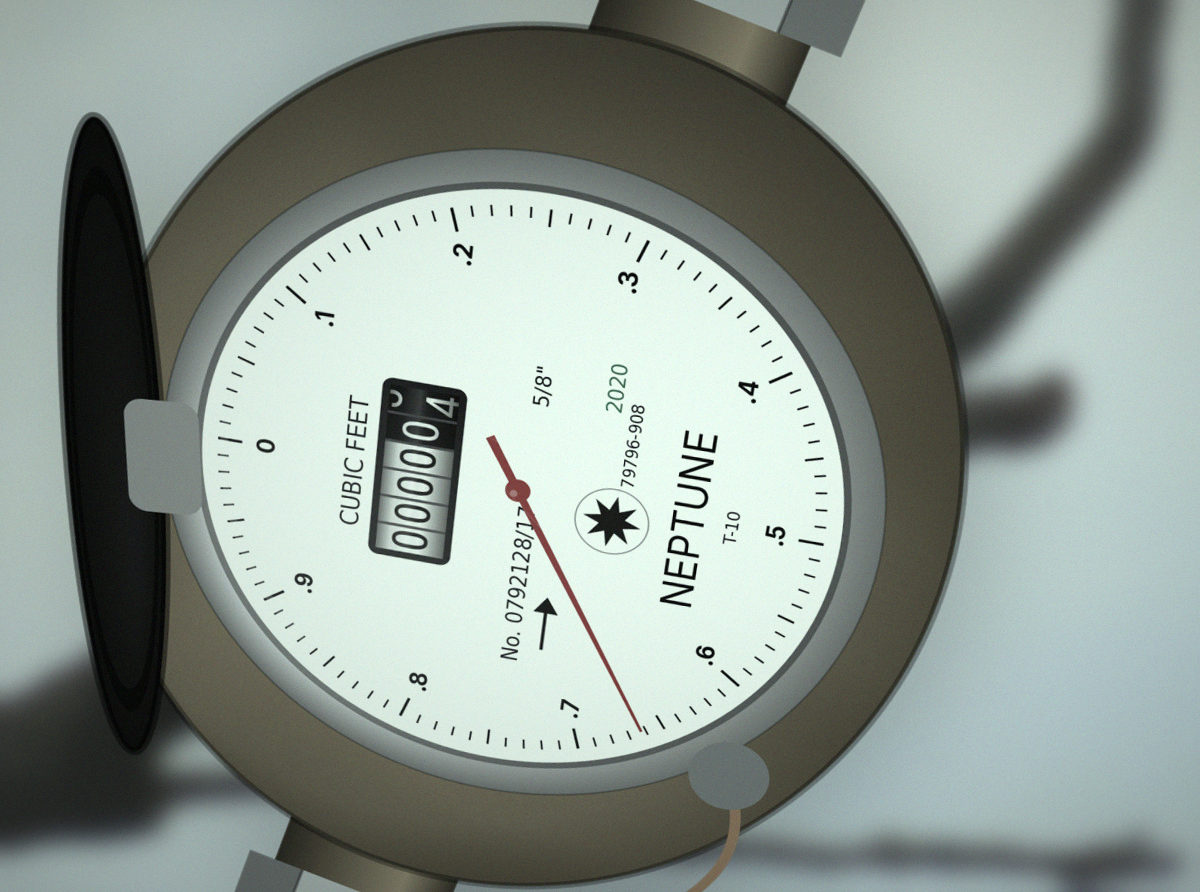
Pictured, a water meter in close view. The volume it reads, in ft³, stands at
3.66 ft³
